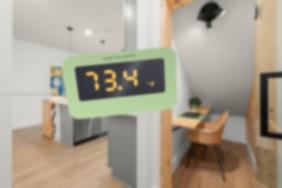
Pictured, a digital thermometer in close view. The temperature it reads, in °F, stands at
73.4 °F
